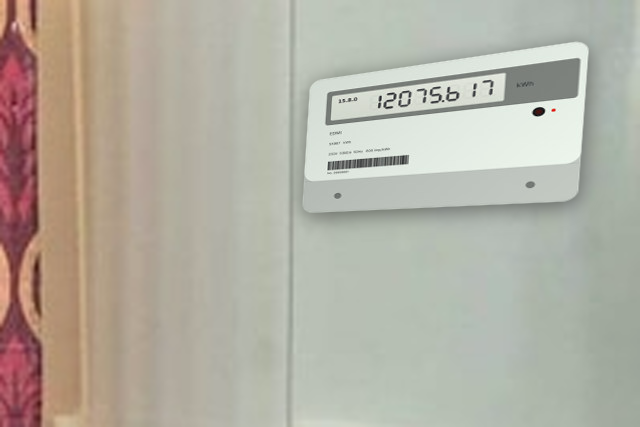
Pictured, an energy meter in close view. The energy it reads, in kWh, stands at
12075.617 kWh
